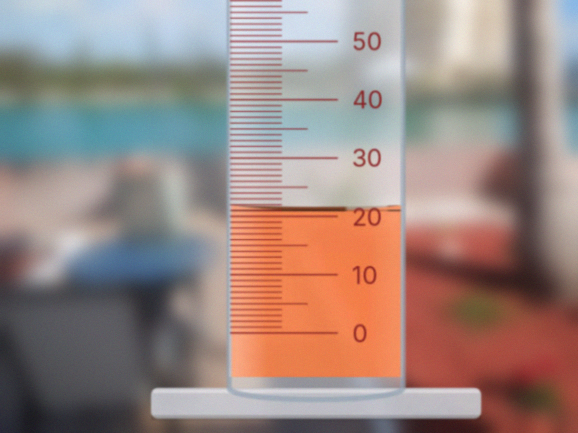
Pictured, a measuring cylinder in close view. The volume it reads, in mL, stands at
21 mL
